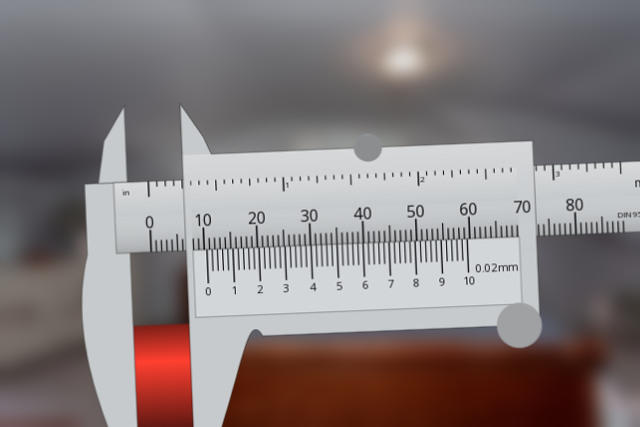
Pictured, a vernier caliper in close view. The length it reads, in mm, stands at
10.5 mm
